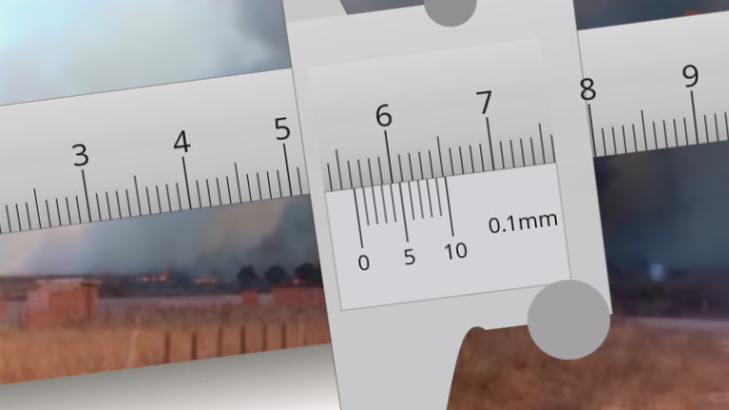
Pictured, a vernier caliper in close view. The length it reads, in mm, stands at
56.2 mm
